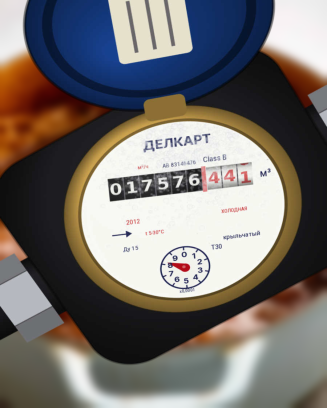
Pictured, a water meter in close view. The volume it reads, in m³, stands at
17576.4408 m³
